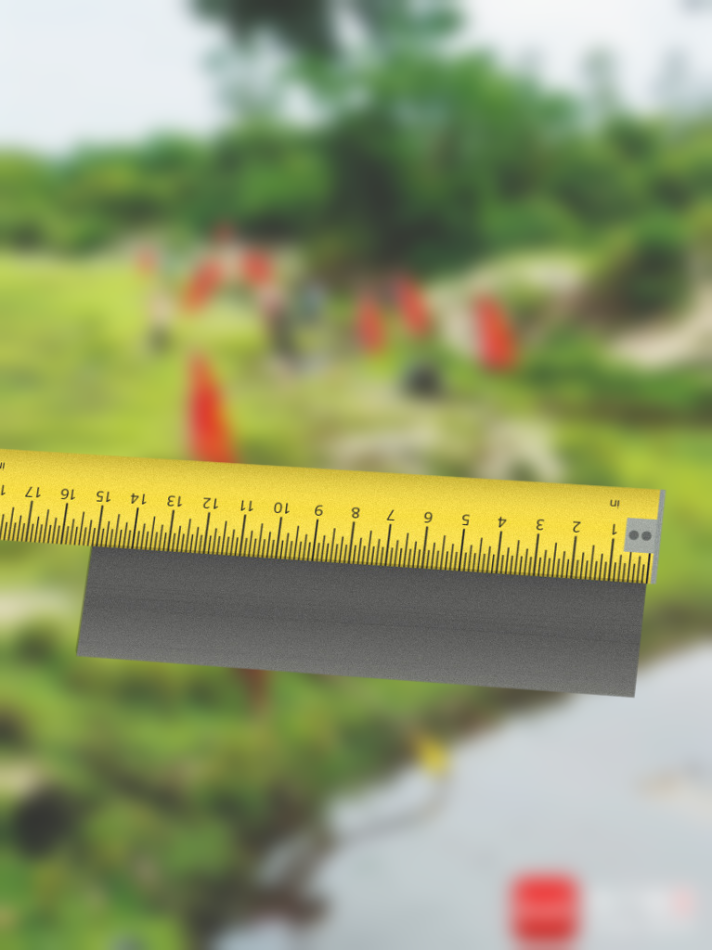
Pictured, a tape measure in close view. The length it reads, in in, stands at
15.125 in
